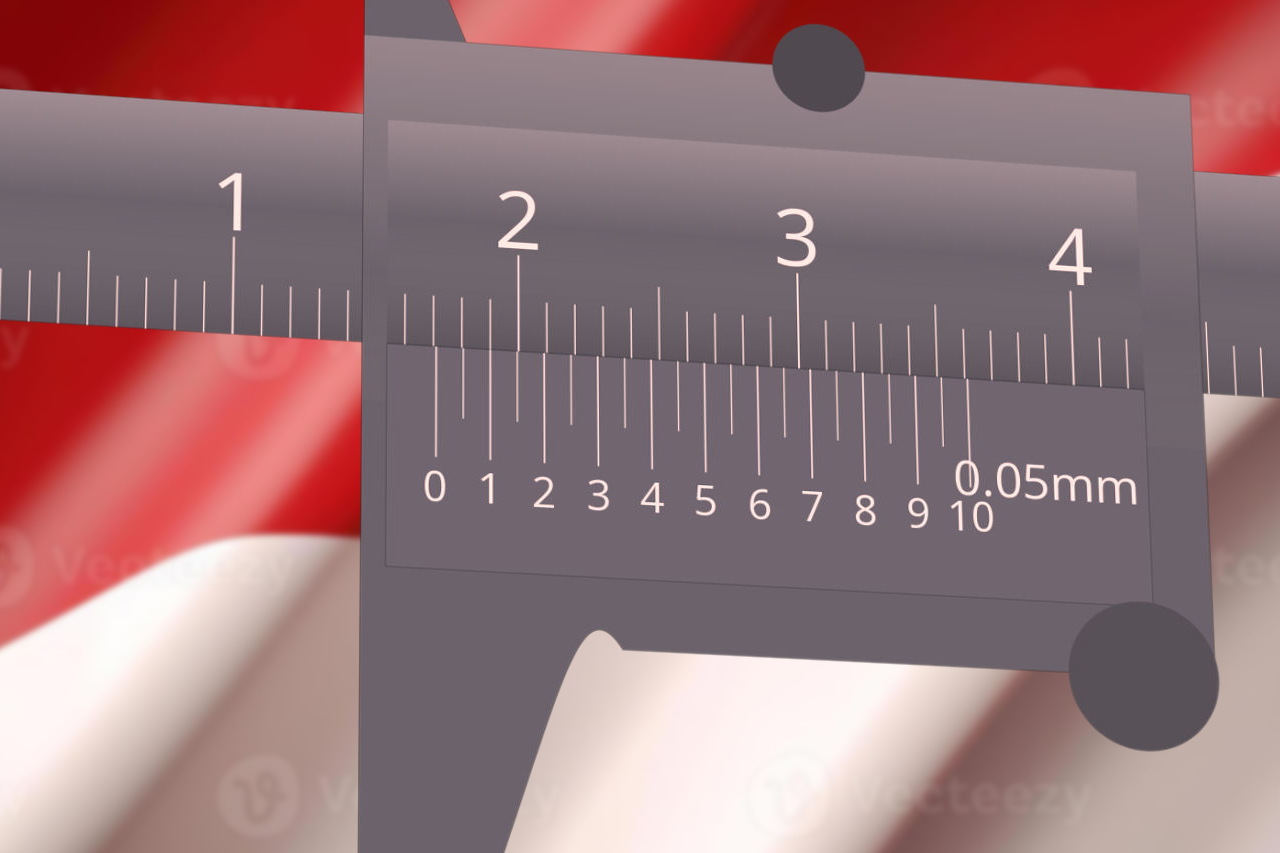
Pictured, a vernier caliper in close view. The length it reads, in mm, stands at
17.10 mm
